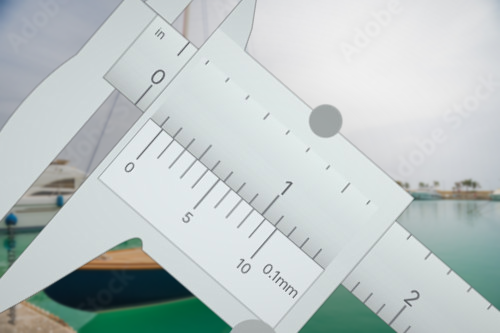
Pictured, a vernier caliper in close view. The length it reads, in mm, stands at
2.2 mm
